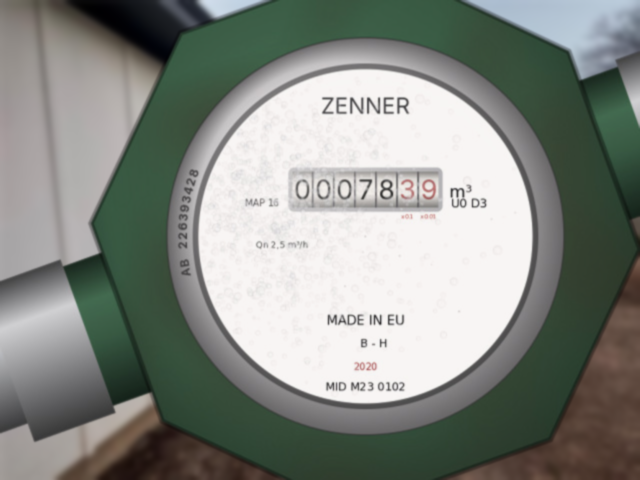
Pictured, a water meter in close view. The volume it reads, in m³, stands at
78.39 m³
